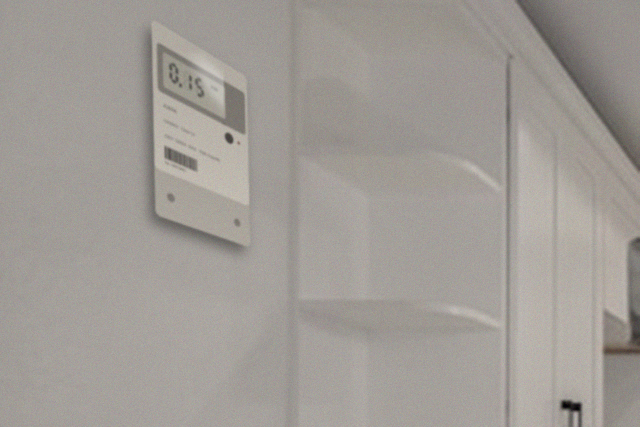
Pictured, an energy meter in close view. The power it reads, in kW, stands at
0.15 kW
